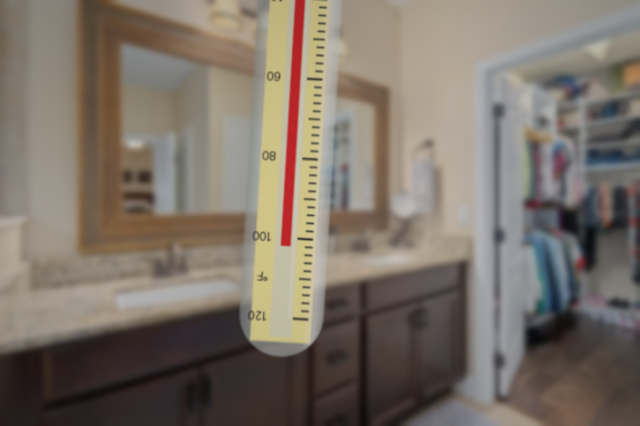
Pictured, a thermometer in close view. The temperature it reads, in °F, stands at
102 °F
